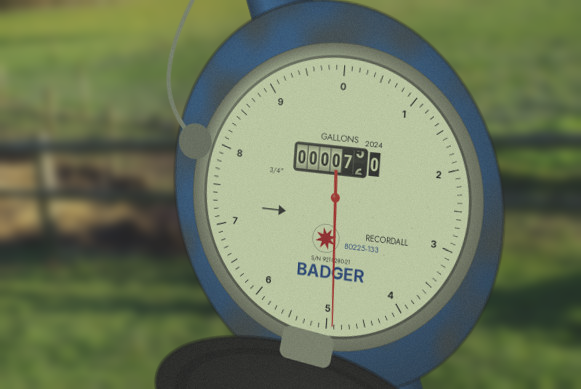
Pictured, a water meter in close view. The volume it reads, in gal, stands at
754.9 gal
